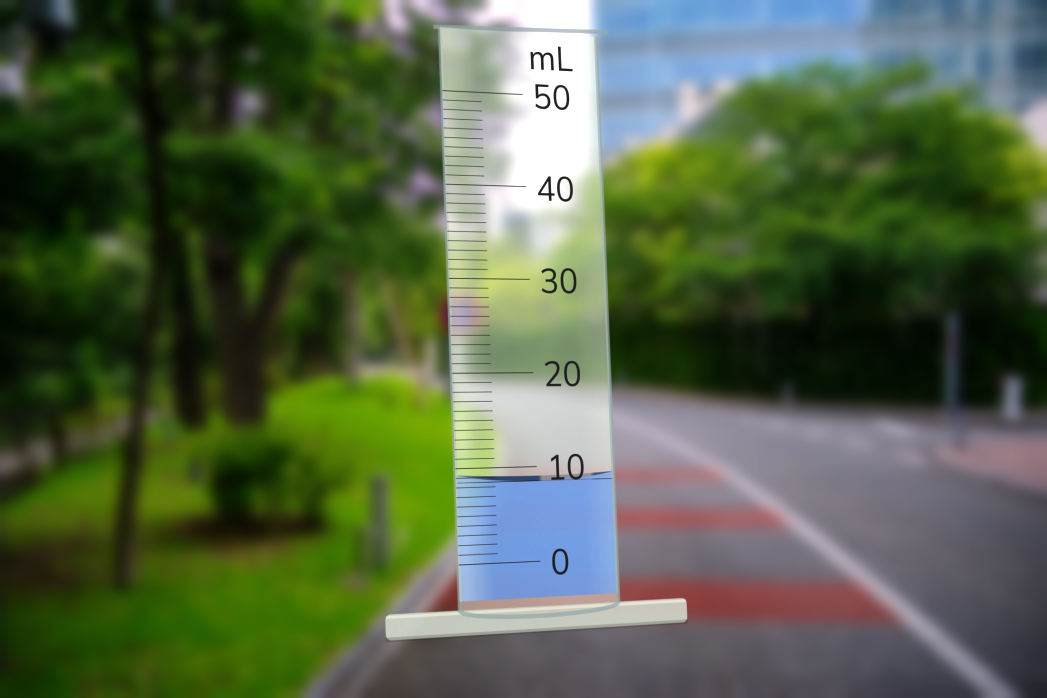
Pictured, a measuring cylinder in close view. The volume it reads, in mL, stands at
8.5 mL
